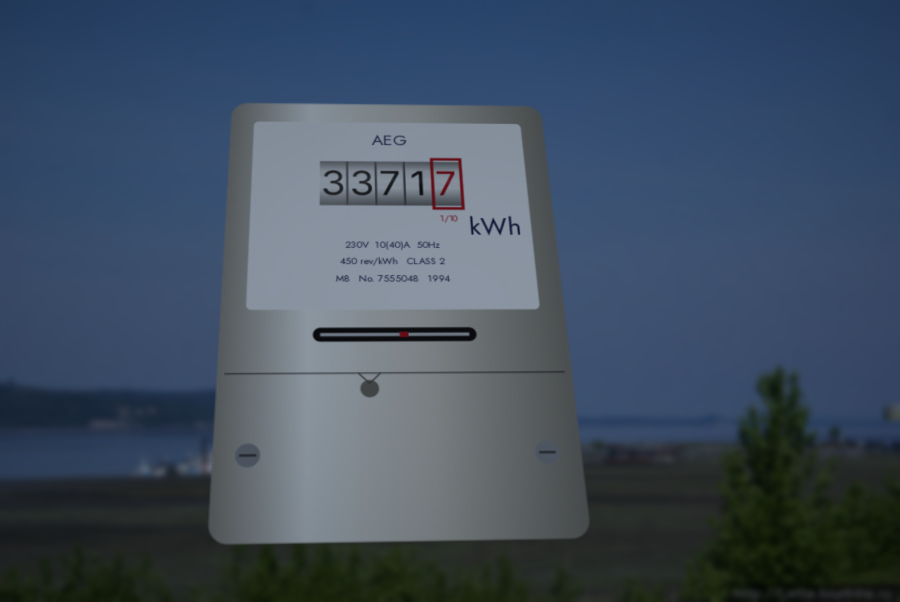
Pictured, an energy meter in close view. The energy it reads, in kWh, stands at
3371.7 kWh
